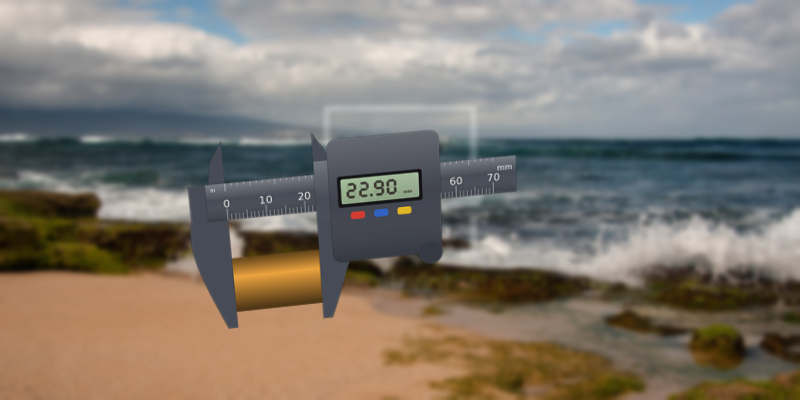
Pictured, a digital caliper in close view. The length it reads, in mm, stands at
22.90 mm
